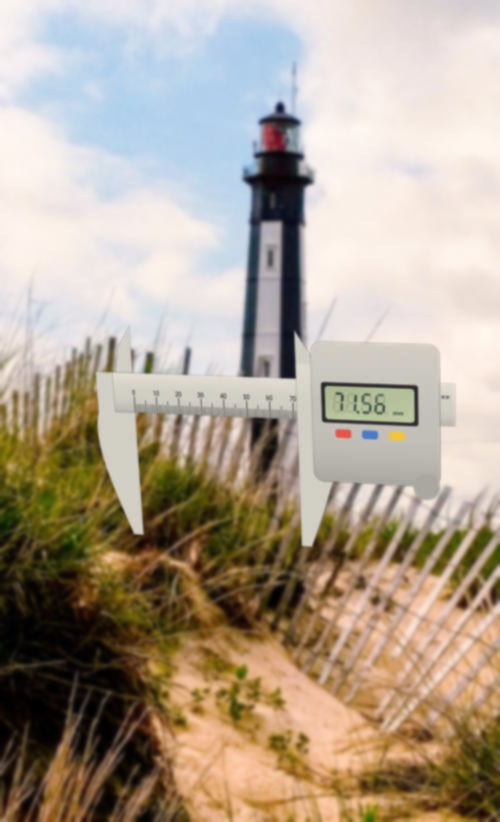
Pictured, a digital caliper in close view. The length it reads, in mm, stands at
71.56 mm
